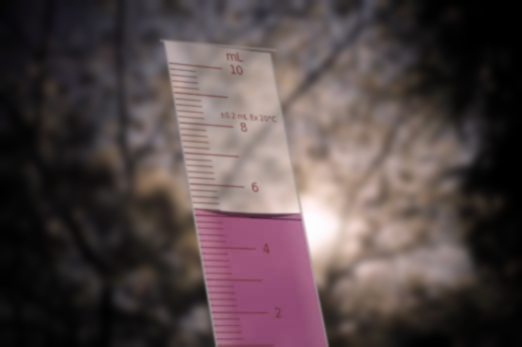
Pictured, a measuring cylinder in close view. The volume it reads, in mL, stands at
5 mL
